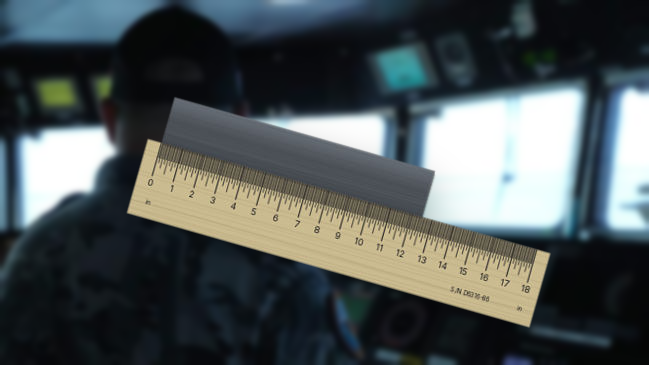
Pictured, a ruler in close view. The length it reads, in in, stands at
12.5 in
